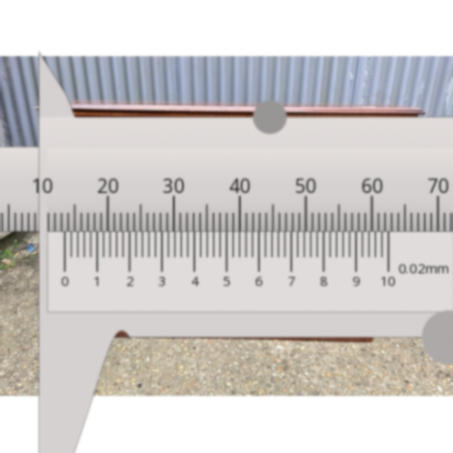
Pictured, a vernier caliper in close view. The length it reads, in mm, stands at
13.5 mm
